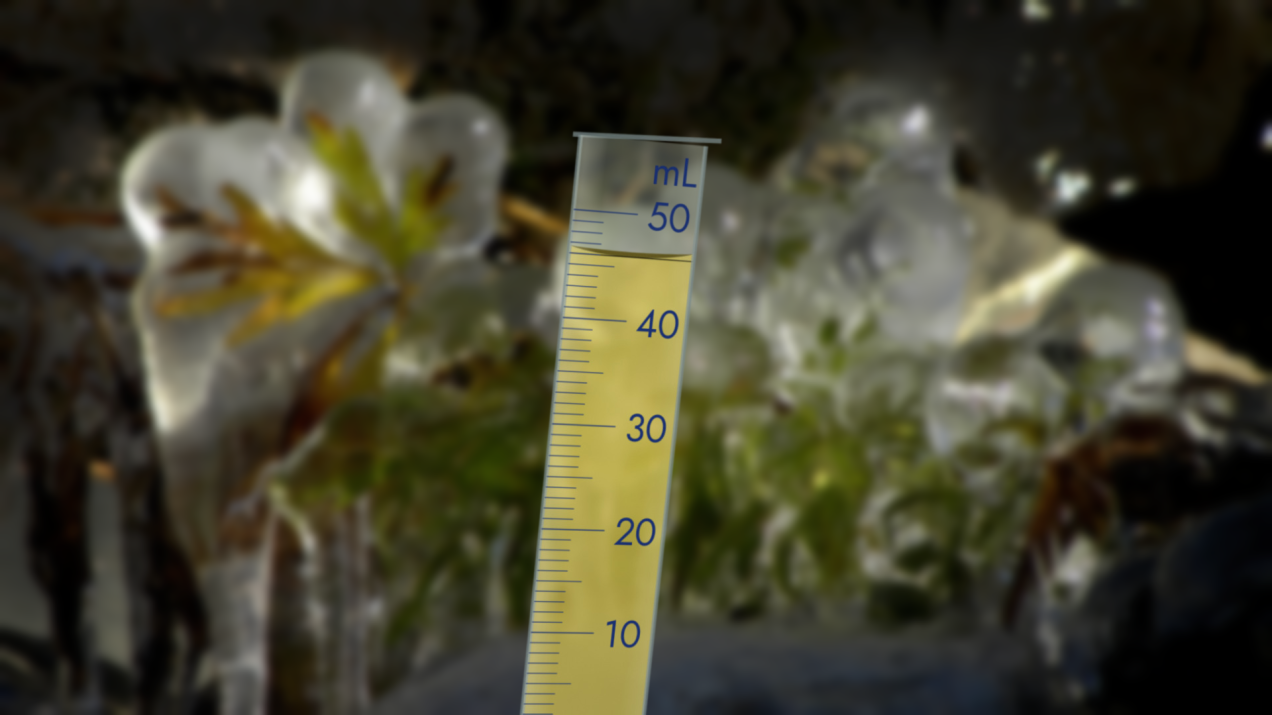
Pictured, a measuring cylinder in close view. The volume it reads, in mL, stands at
46 mL
